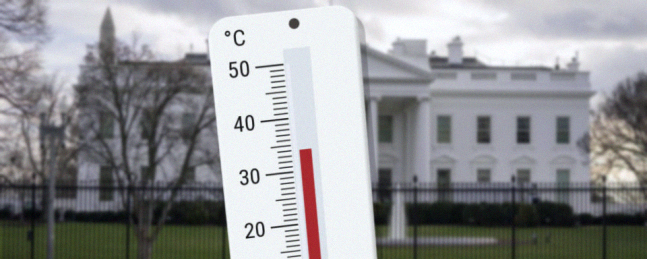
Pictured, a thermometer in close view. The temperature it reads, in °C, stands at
34 °C
